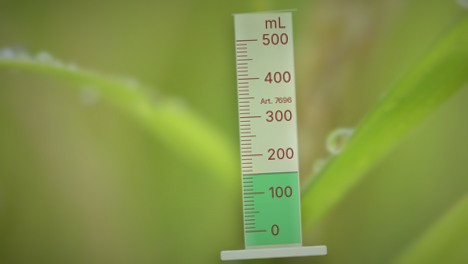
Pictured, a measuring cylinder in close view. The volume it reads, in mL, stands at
150 mL
